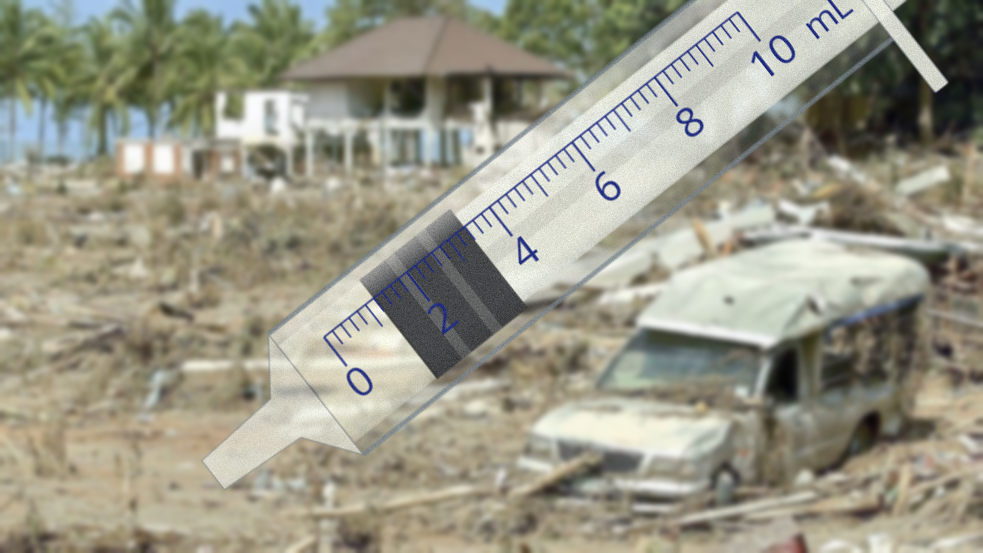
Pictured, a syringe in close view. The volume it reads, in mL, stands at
1.2 mL
